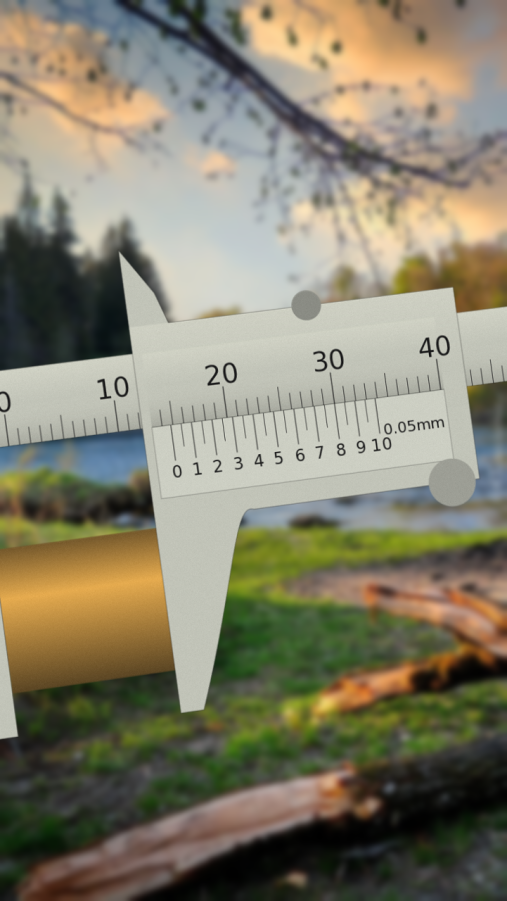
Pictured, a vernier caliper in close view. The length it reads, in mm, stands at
14.8 mm
